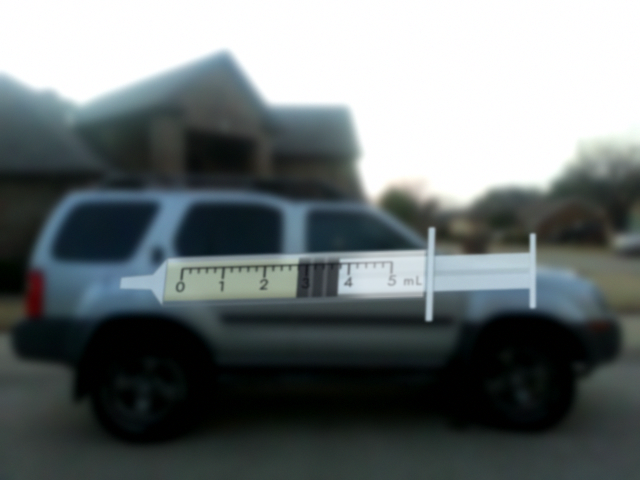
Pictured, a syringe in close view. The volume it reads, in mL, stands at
2.8 mL
